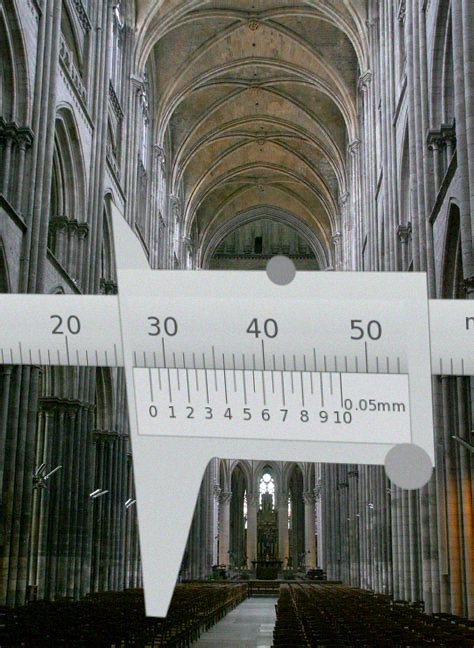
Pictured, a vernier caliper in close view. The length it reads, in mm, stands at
28.4 mm
